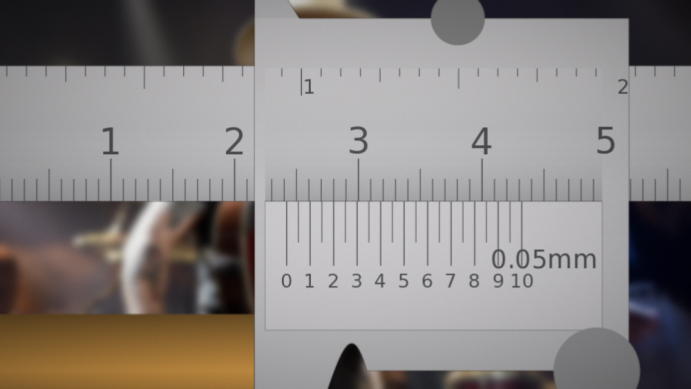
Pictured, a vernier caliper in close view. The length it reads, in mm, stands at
24.2 mm
